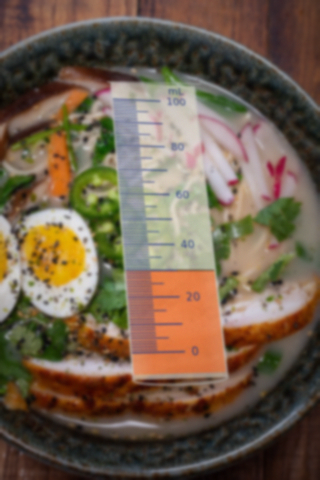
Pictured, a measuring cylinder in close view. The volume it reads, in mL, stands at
30 mL
